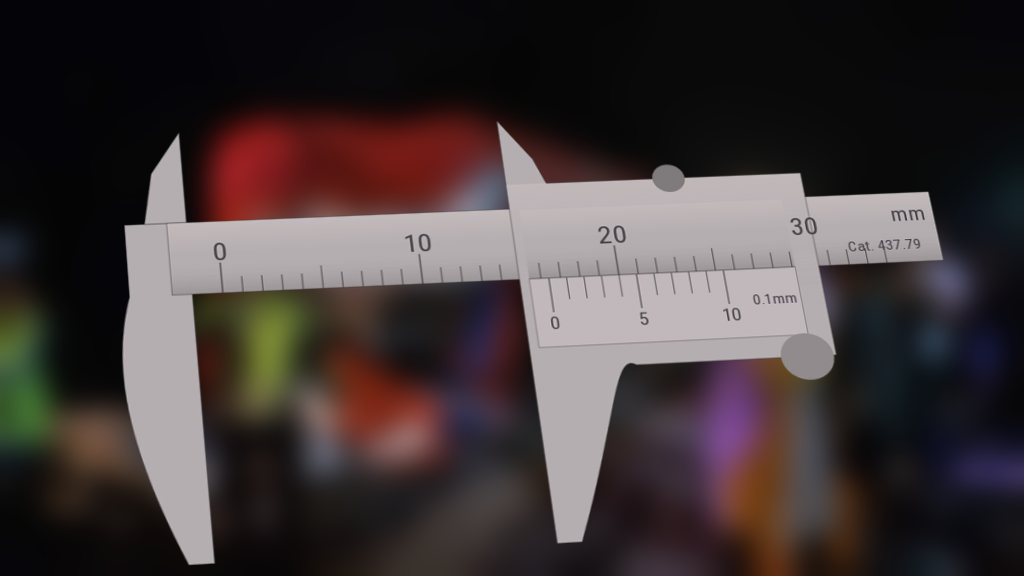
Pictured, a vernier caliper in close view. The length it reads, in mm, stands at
16.4 mm
